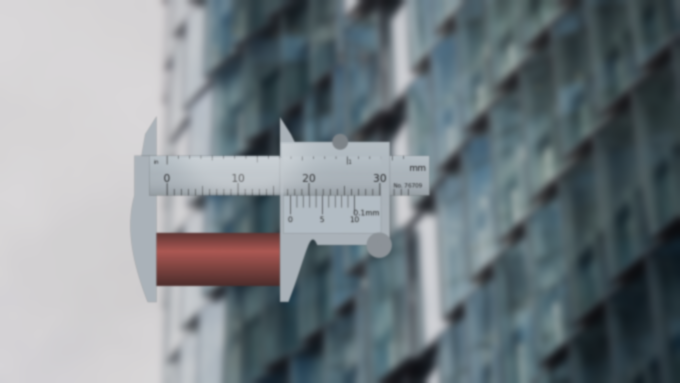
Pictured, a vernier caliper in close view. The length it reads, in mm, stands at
17.4 mm
